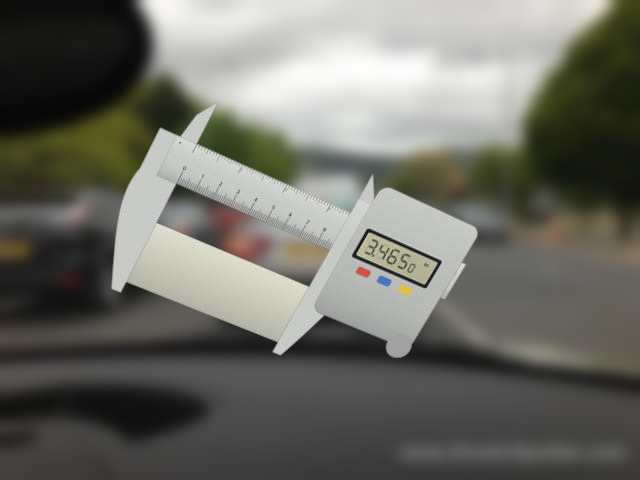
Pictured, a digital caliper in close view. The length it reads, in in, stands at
3.4650 in
